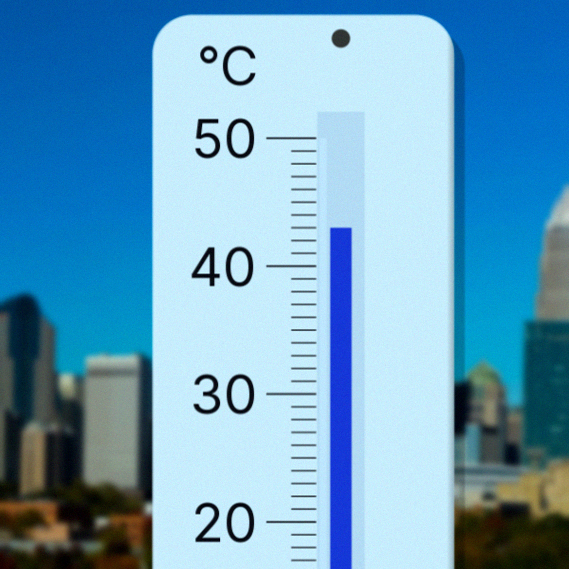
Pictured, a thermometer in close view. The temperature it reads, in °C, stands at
43 °C
